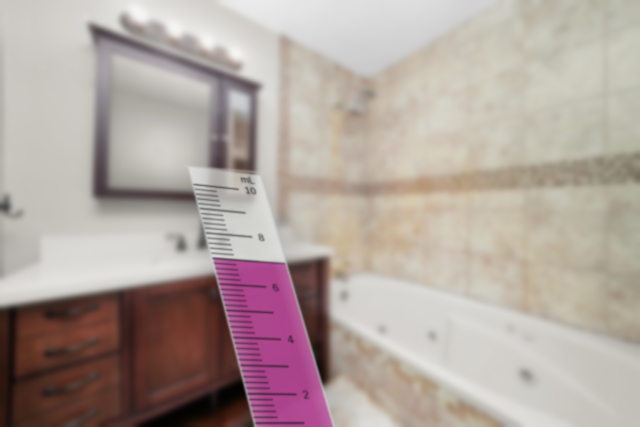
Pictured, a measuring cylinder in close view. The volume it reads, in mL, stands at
7 mL
